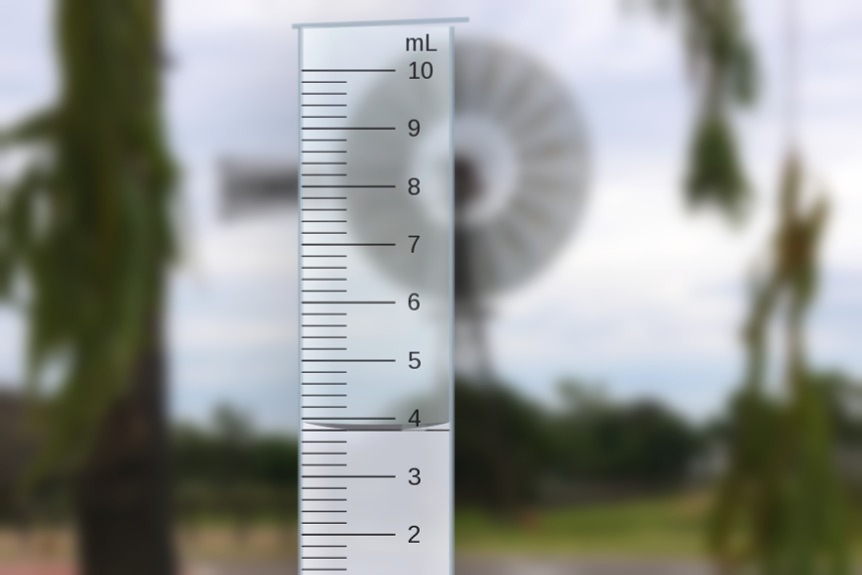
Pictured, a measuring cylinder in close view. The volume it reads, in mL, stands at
3.8 mL
